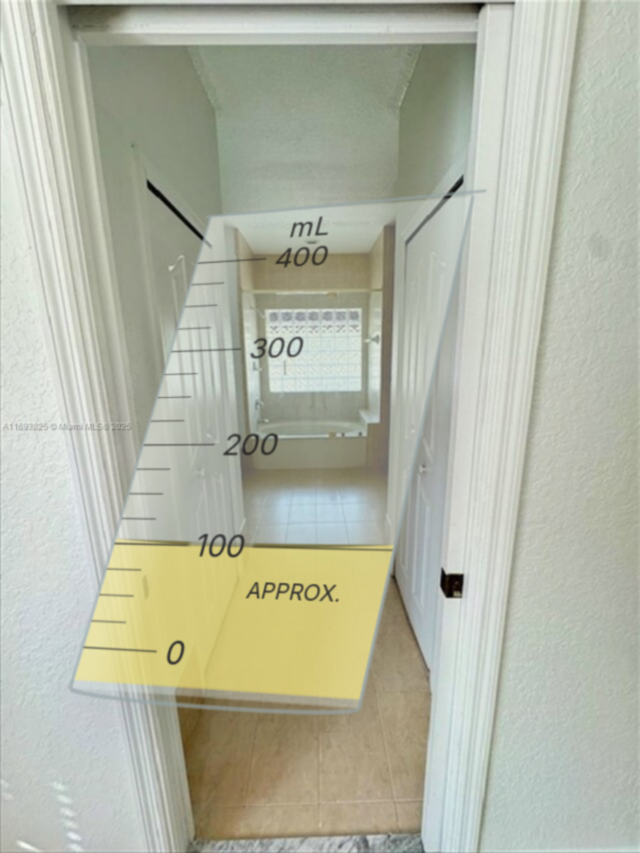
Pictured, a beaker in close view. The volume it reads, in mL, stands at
100 mL
